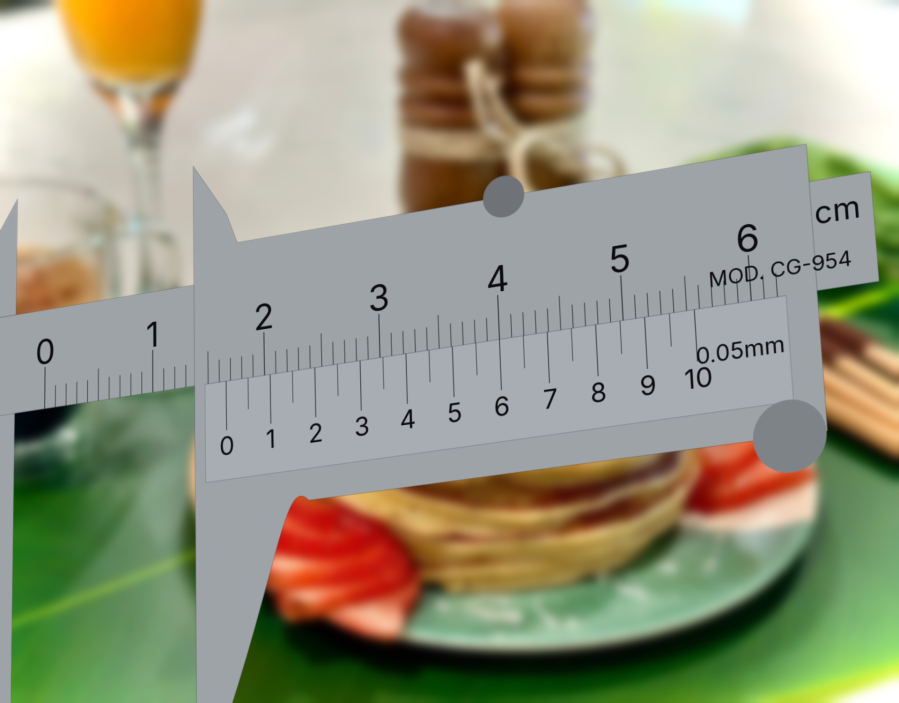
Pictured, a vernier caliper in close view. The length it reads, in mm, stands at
16.6 mm
